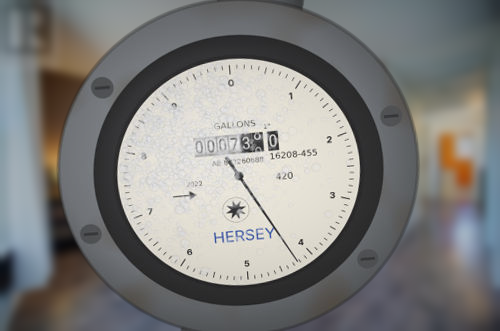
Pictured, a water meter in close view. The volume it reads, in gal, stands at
7384.2 gal
